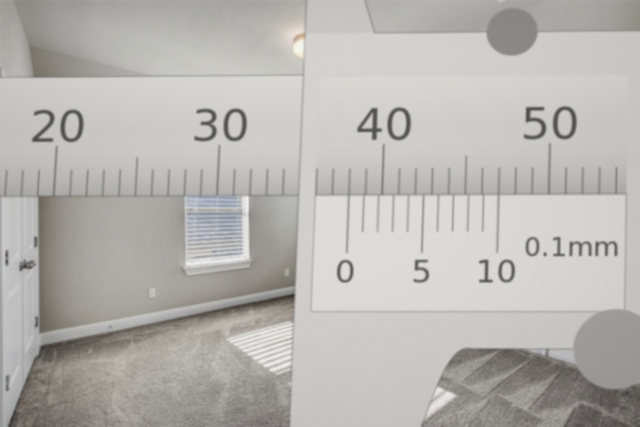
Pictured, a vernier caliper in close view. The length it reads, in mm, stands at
38.0 mm
